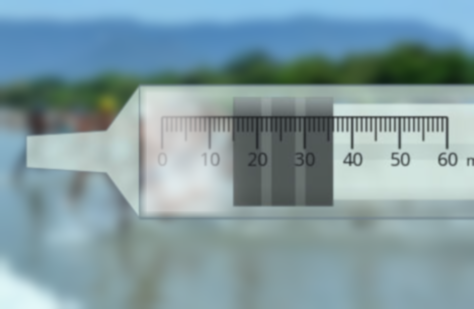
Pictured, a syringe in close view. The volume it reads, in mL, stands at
15 mL
